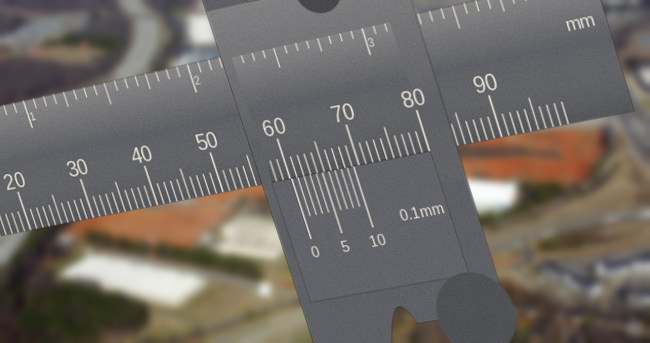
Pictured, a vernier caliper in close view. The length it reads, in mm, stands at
60.2 mm
